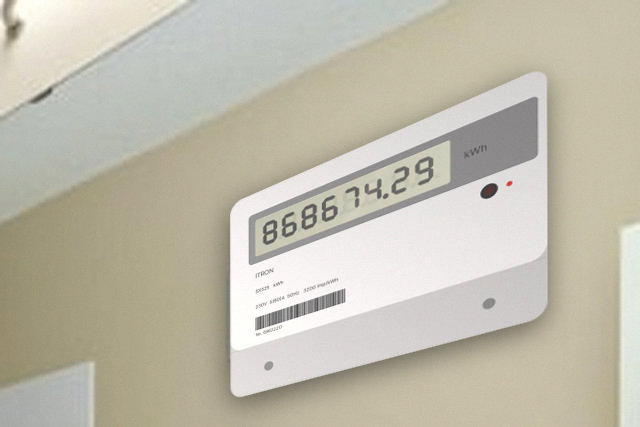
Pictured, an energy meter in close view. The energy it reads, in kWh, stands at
868674.29 kWh
